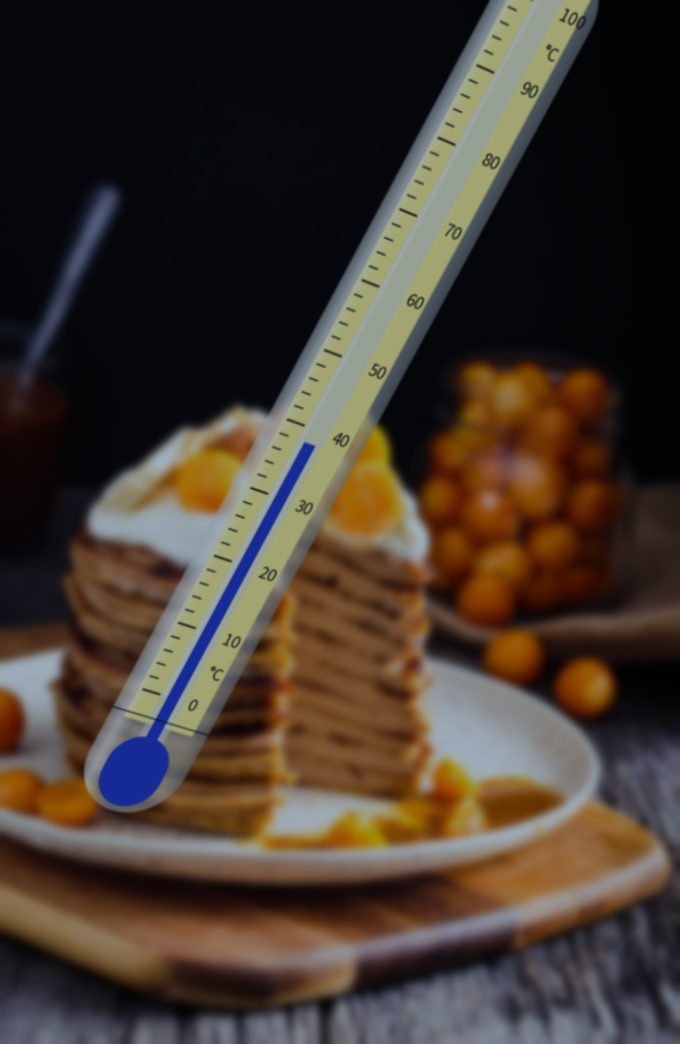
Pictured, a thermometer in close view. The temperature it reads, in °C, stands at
38 °C
